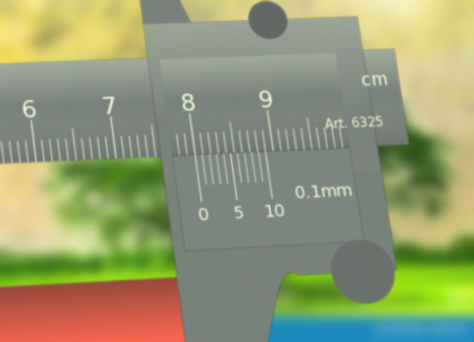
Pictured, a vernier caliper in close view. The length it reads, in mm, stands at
80.0 mm
